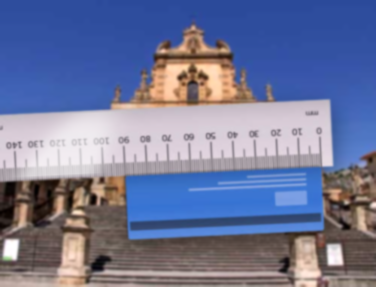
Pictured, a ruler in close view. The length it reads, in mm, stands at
90 mm
